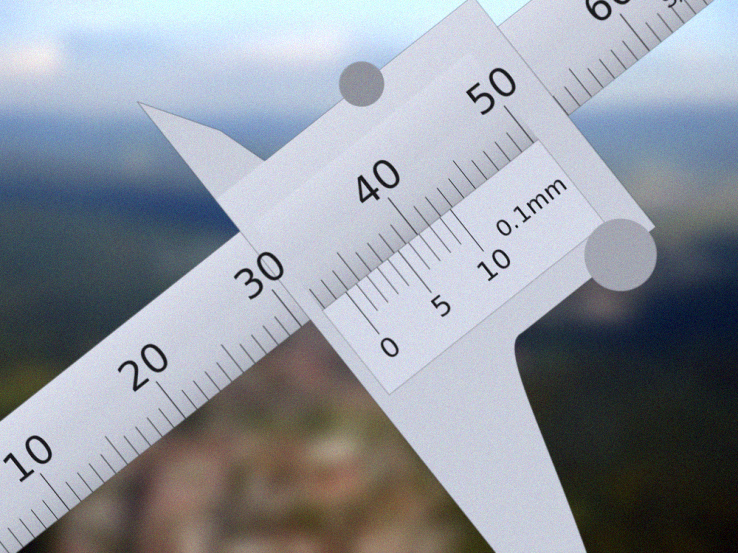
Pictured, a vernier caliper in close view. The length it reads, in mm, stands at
33.8 mm
